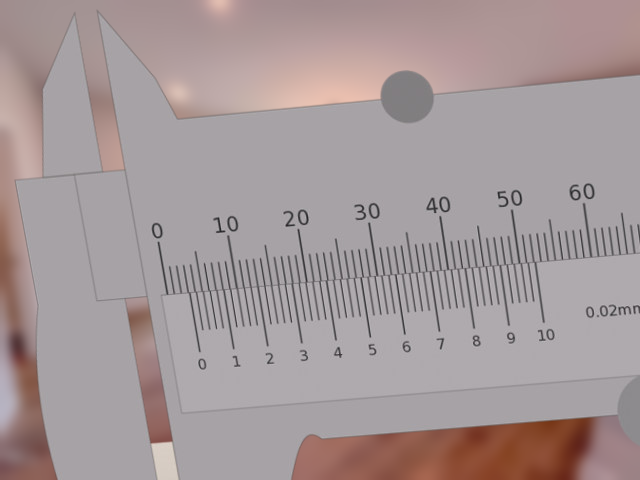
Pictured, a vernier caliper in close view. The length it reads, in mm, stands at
3.2 mm
